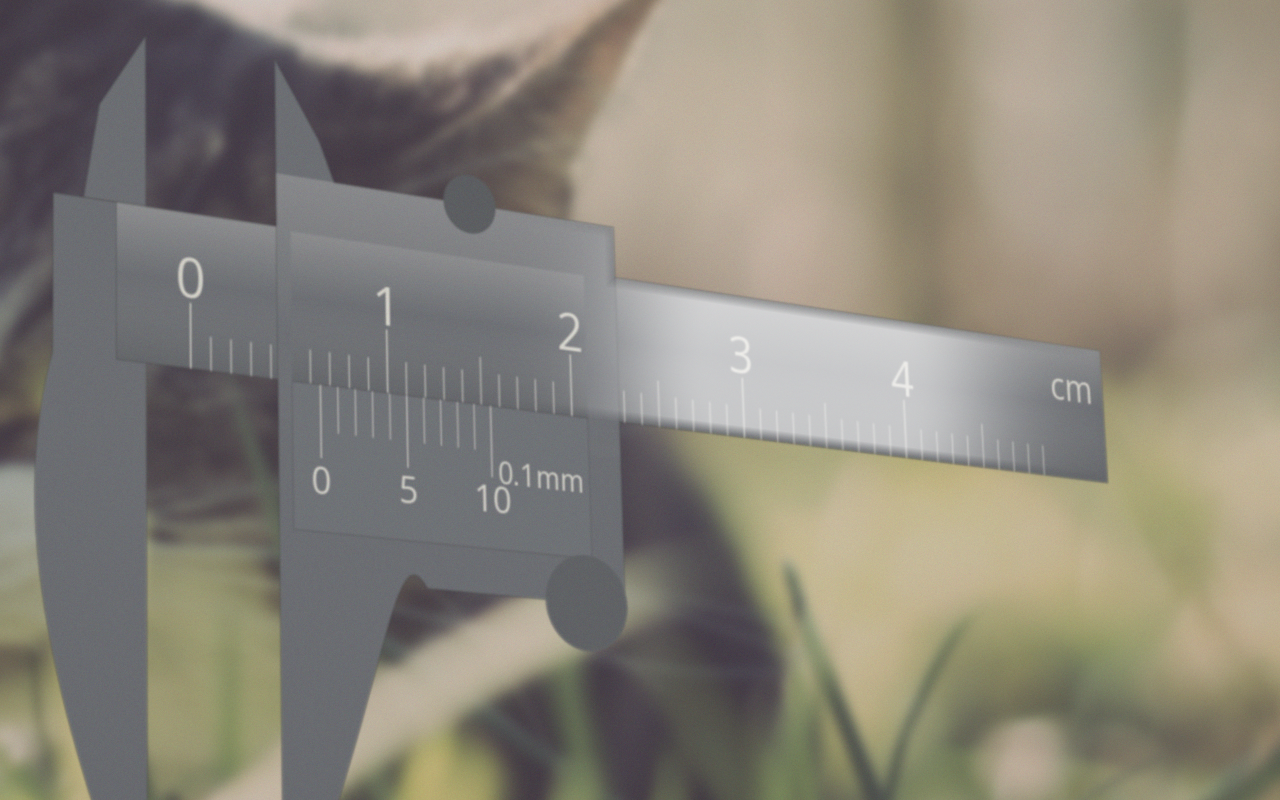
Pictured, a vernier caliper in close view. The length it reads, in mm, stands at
6.5 mm
